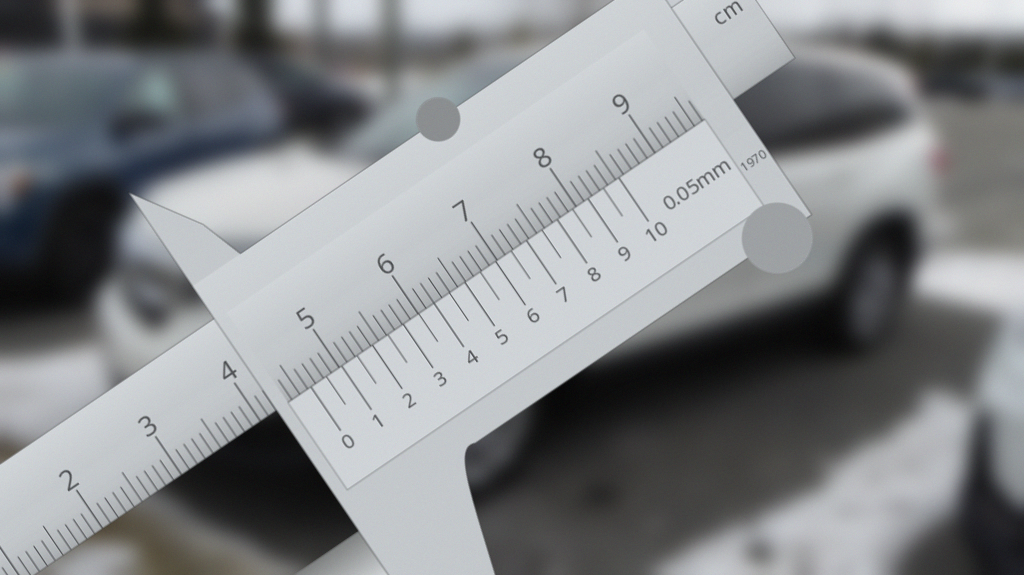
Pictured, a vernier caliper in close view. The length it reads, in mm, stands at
46.4 mm
